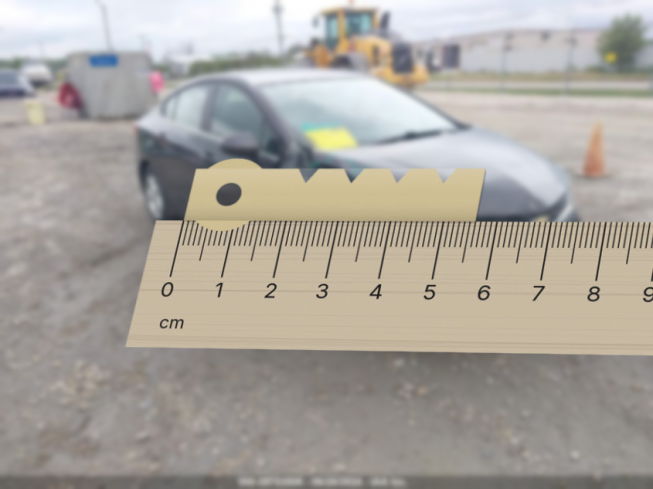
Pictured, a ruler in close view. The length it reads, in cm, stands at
5.6 cm
